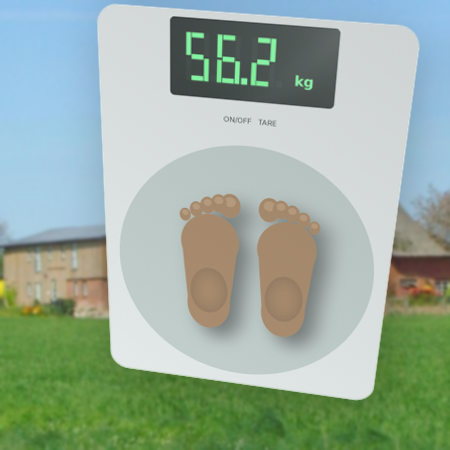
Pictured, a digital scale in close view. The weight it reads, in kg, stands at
56.2 kg
